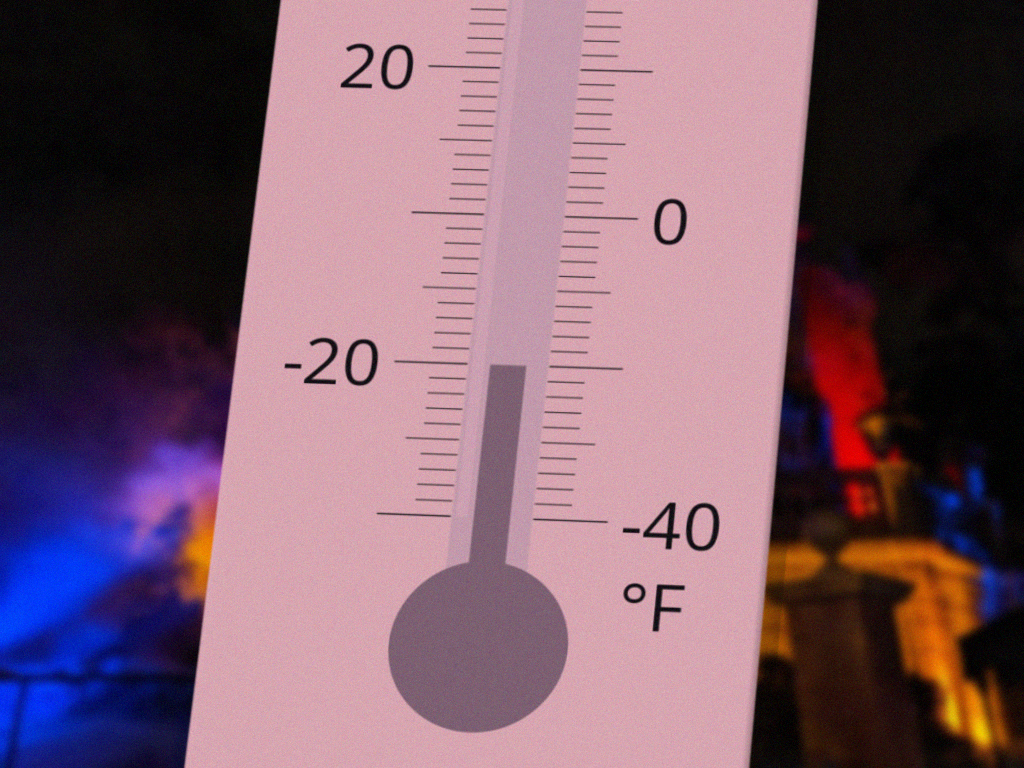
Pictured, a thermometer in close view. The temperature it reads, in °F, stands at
-20 °F
